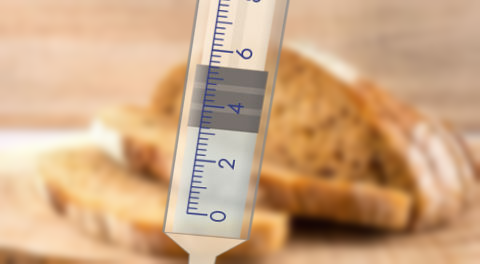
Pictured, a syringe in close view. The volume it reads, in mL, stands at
3.2 mL
